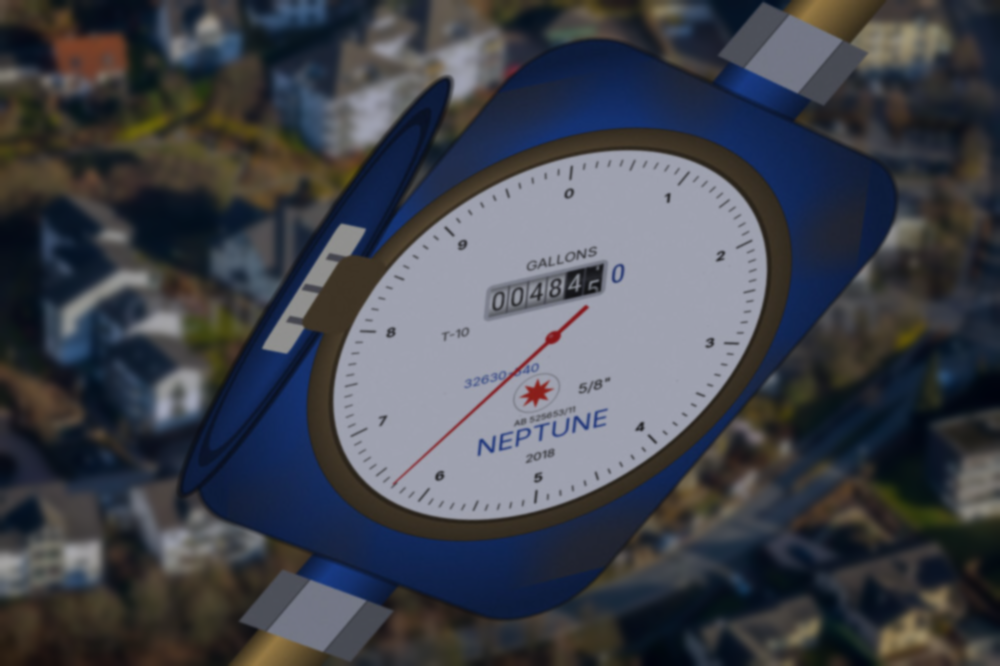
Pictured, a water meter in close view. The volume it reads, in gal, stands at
48446.3 gal
